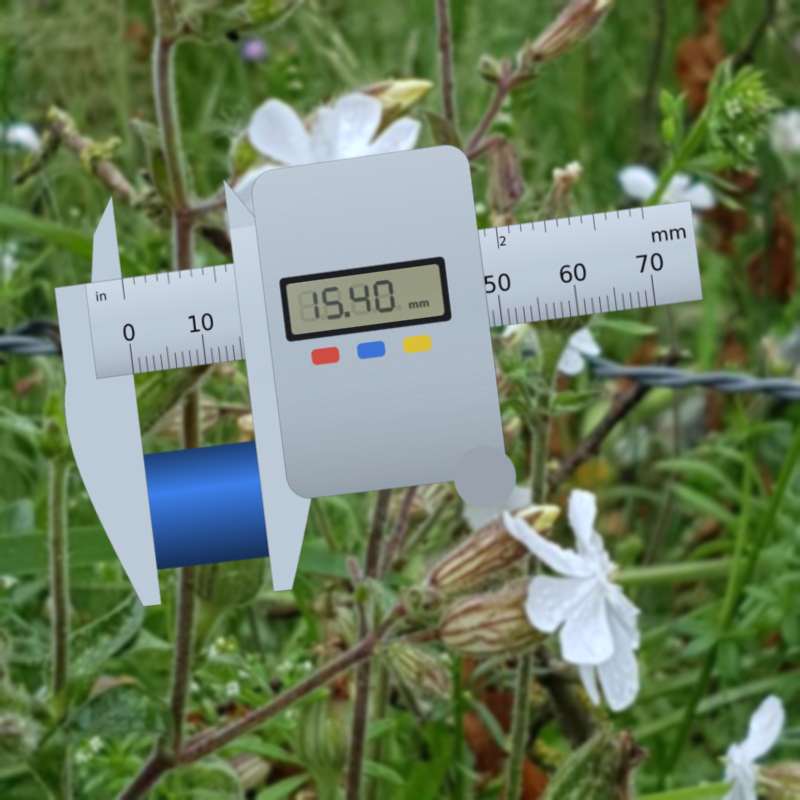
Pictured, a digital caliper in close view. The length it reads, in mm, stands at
15.40 mm
